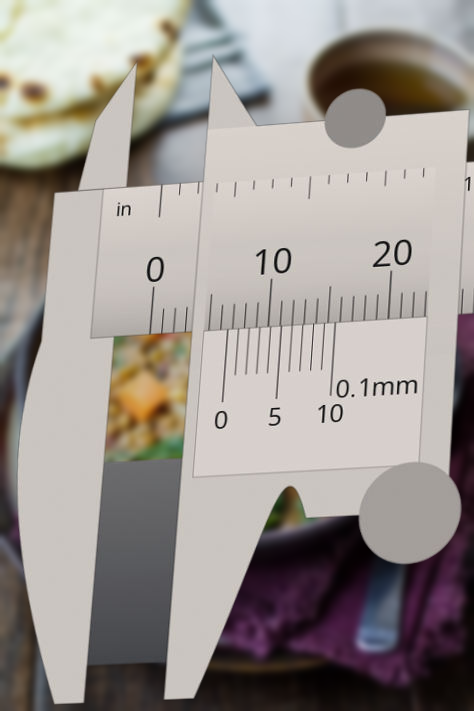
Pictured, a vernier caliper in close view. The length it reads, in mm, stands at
6.6 mm
